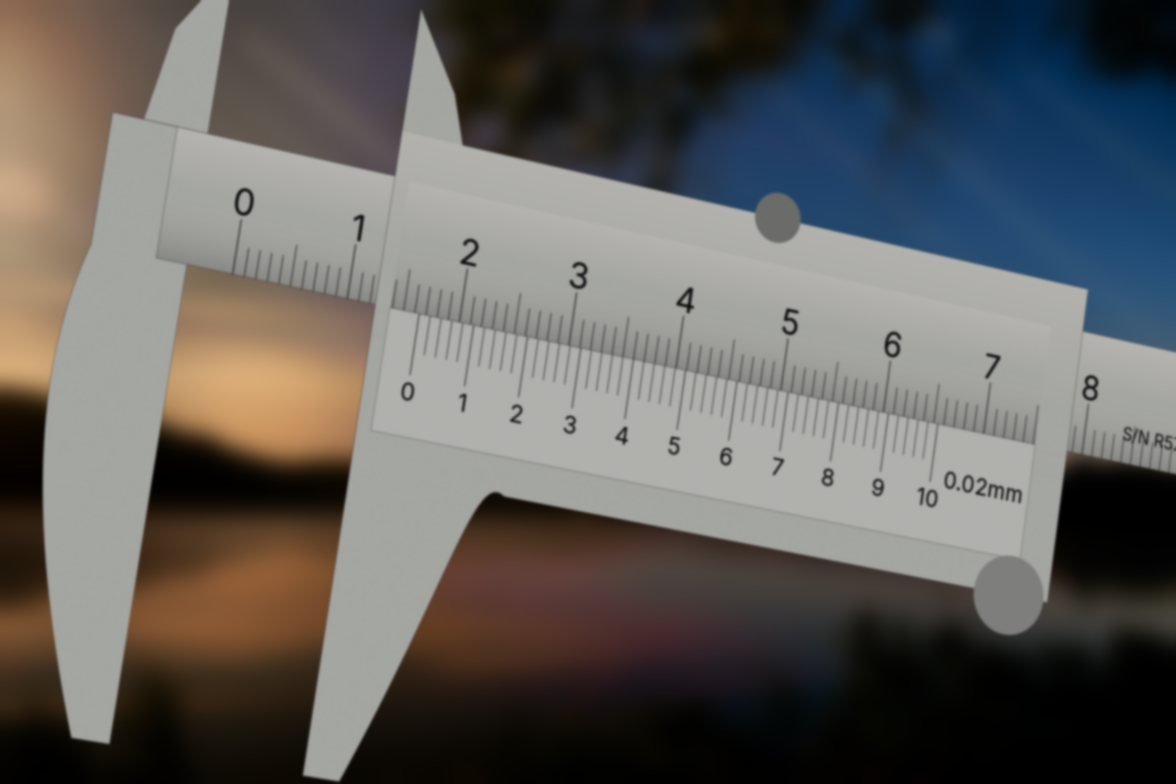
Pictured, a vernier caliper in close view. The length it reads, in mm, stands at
16.4 mm
